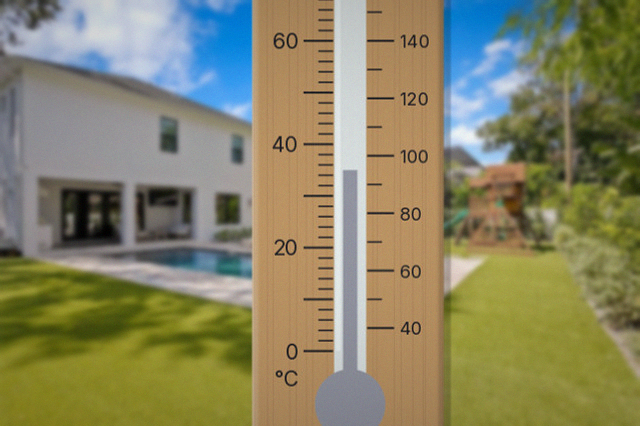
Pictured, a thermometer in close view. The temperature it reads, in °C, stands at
35 °C
